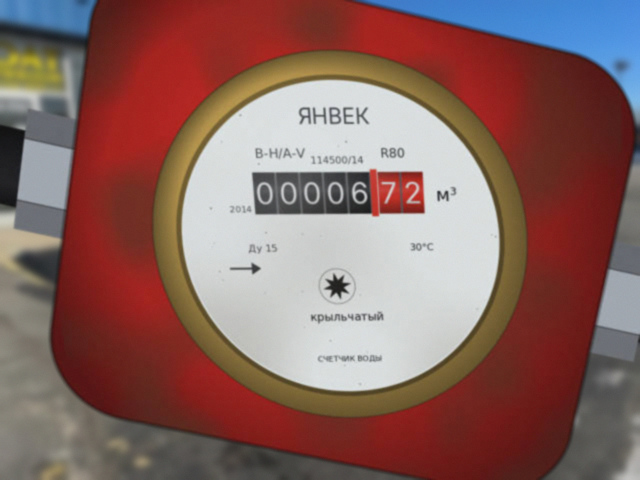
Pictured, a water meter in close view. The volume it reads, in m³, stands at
6.72 m³
